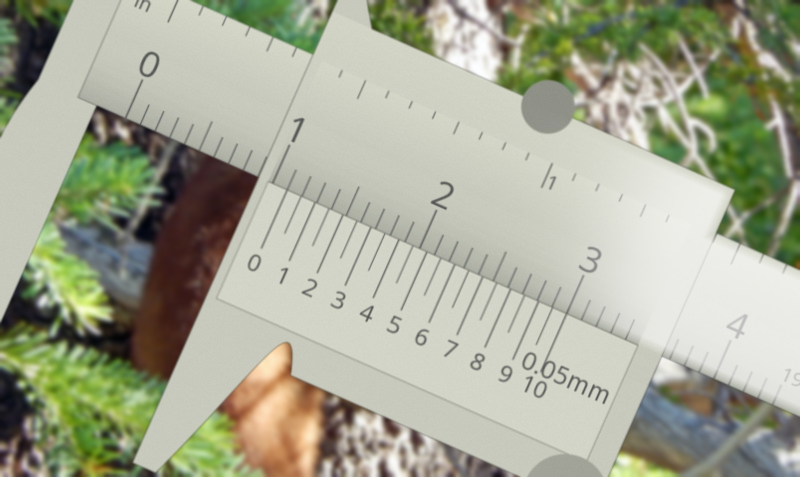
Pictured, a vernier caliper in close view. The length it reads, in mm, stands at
11.0 mm
